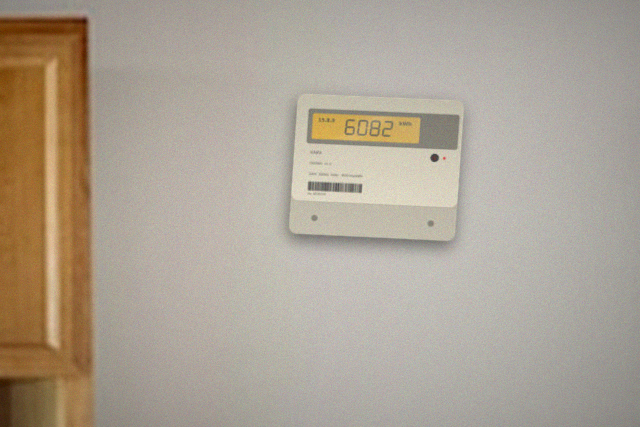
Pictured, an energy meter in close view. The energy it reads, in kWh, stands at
6082 kWh
